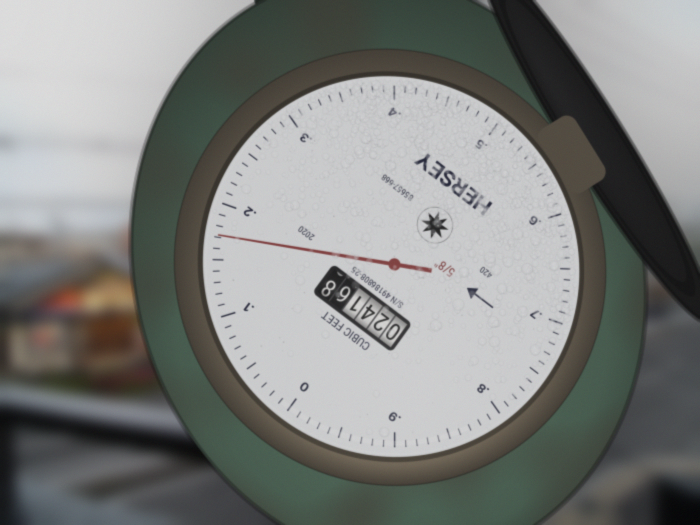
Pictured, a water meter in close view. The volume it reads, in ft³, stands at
24168.17 ft³
